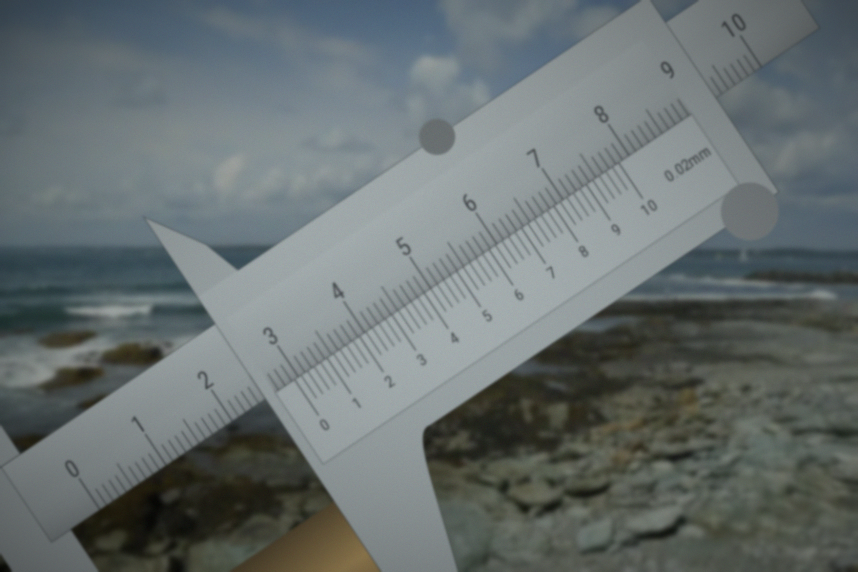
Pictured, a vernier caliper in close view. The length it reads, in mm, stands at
29.4 mm
